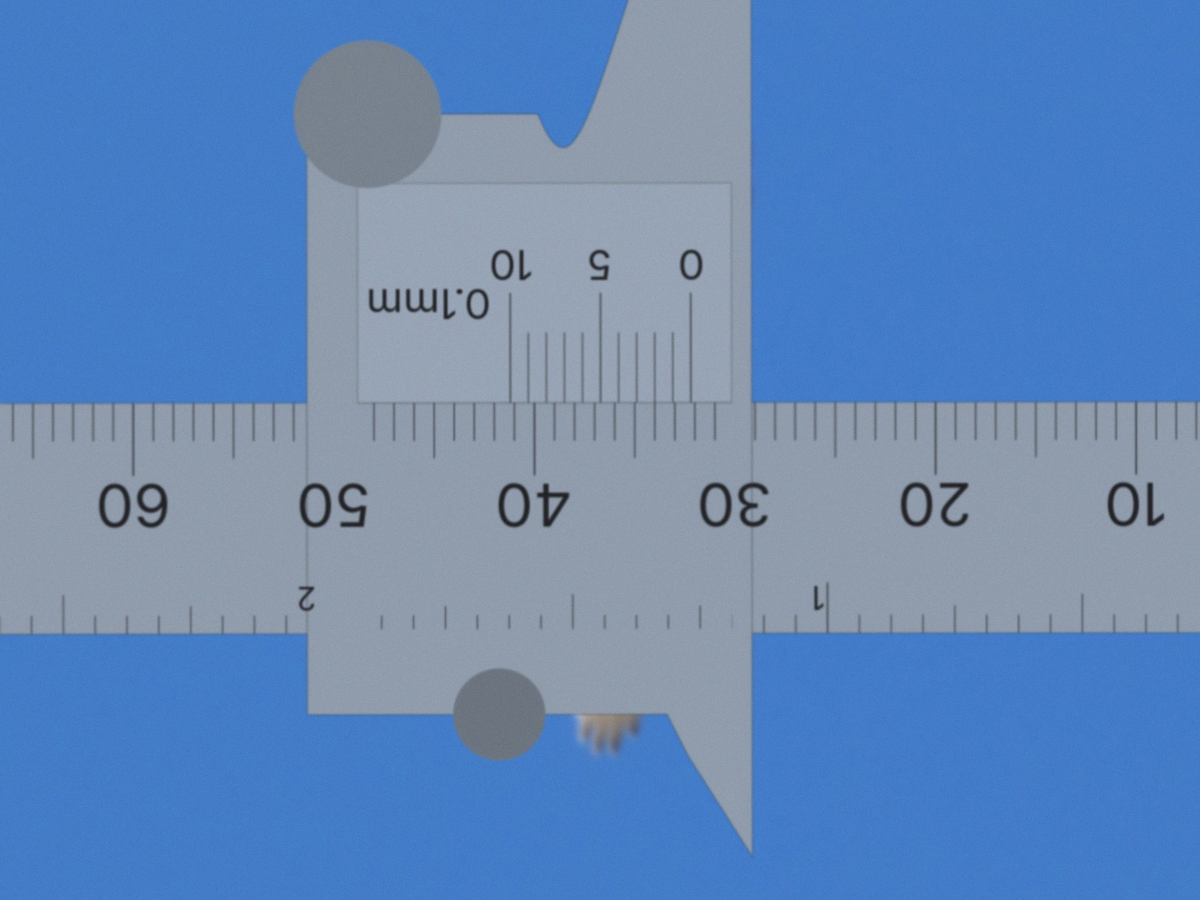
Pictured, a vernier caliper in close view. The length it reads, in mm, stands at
32.2 mm
